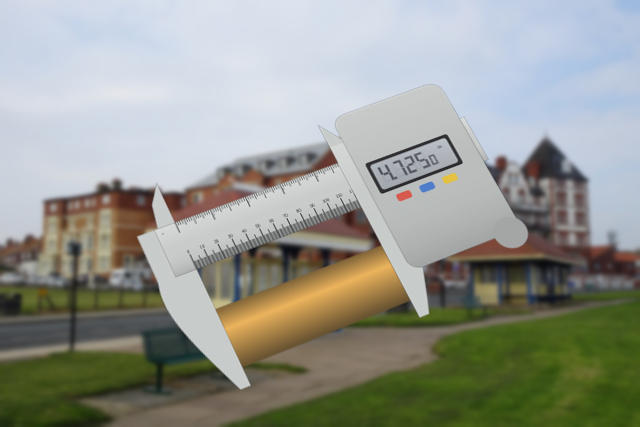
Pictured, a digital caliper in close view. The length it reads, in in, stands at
4.7250 in
